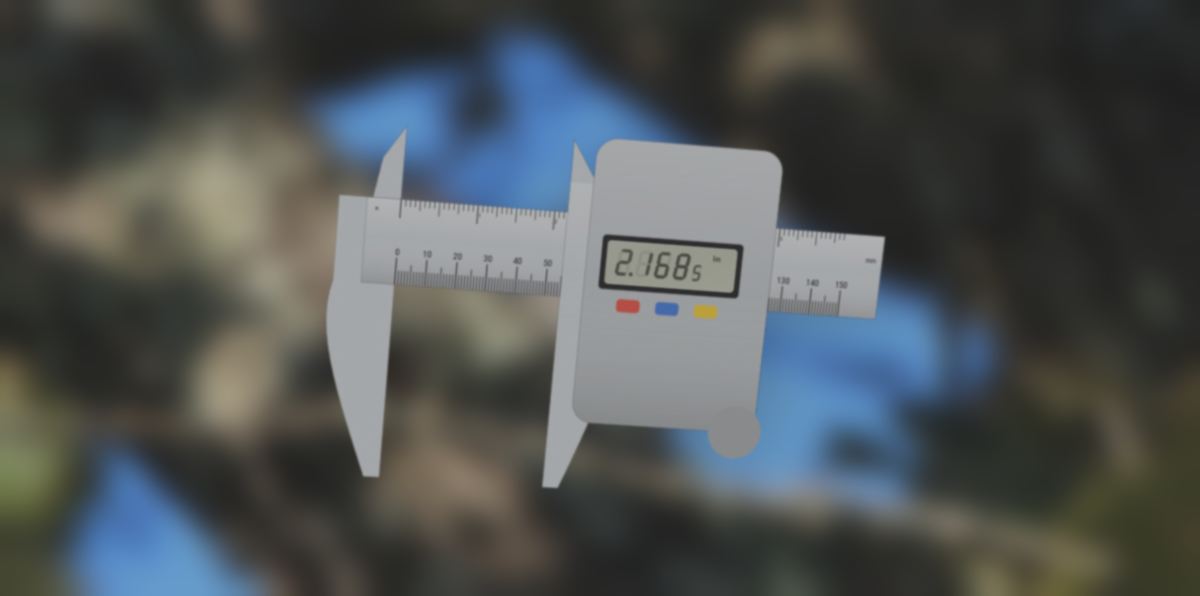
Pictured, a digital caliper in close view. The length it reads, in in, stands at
2.1685 in
